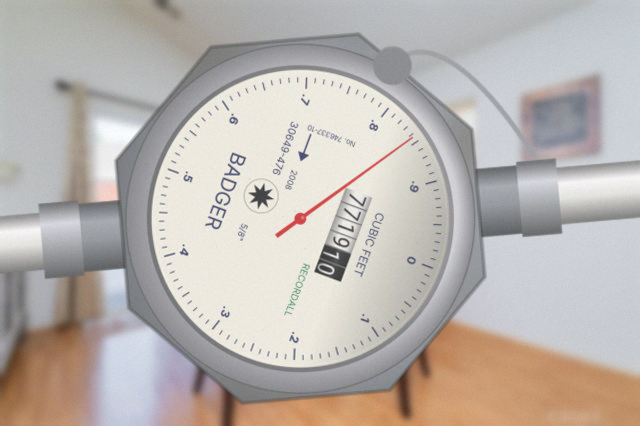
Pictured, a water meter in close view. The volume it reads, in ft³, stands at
771909.84 ft³
